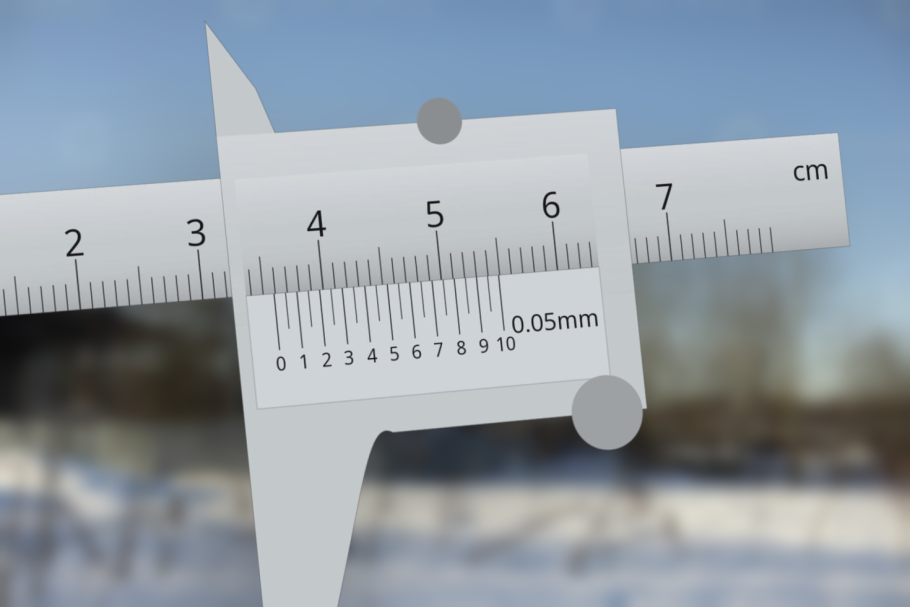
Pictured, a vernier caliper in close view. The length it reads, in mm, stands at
35.9 mm
